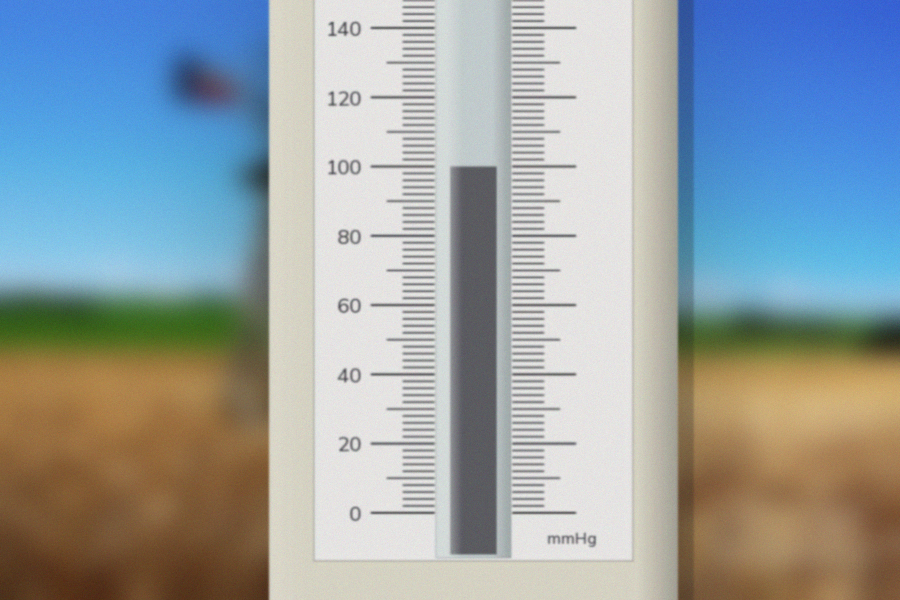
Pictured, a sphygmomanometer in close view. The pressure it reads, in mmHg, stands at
100 mmHg
